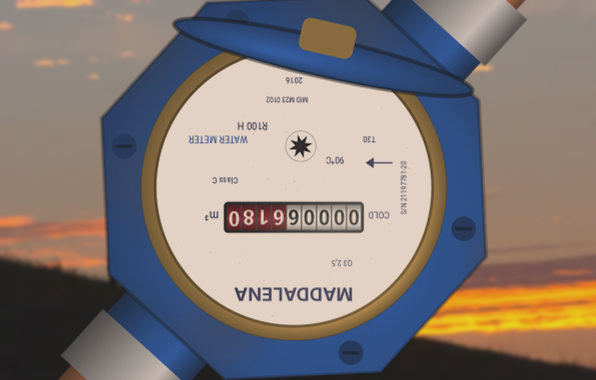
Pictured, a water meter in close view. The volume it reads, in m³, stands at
6.6180 m³
